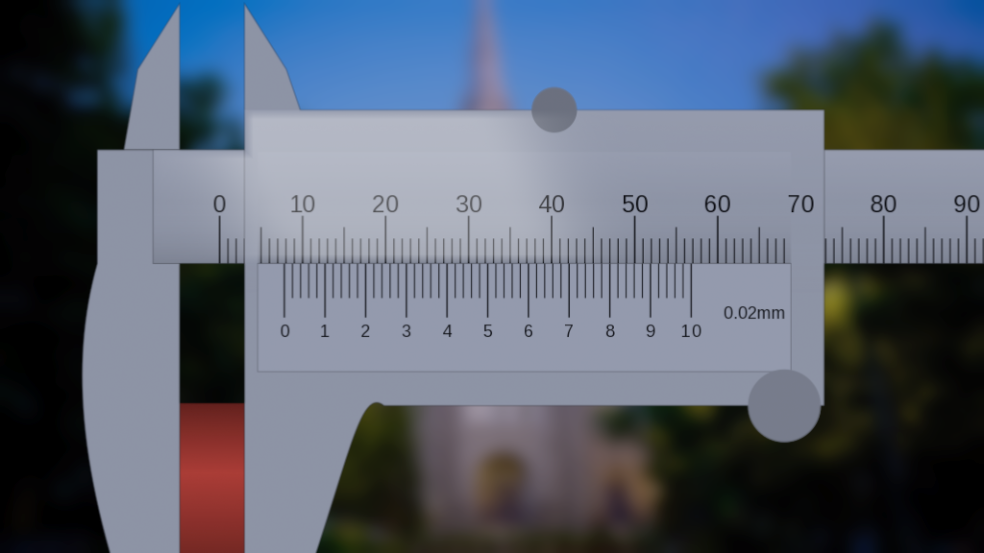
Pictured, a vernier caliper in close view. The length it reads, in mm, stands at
7.8 mm
